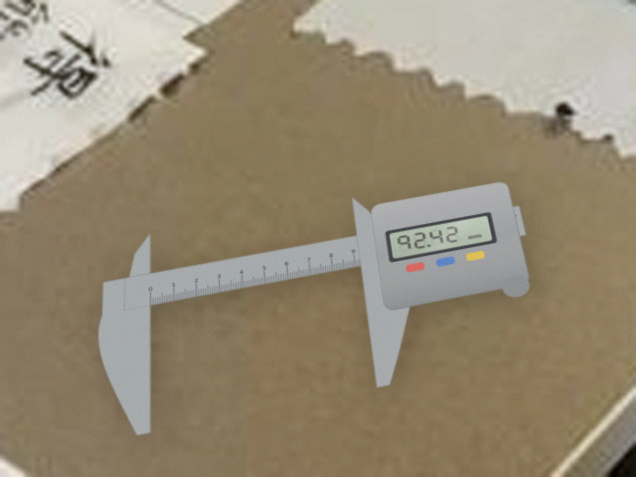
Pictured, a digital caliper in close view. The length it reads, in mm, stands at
92.42 mm
